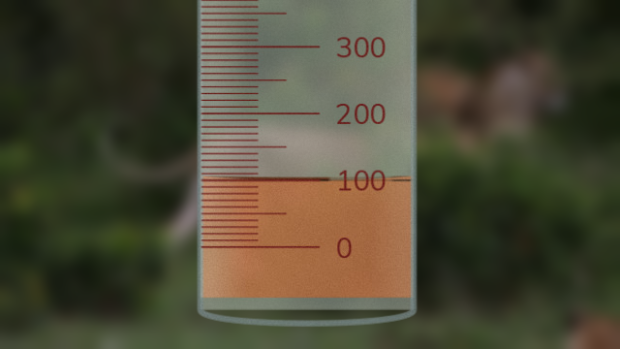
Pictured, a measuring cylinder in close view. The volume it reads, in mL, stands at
100 mL
